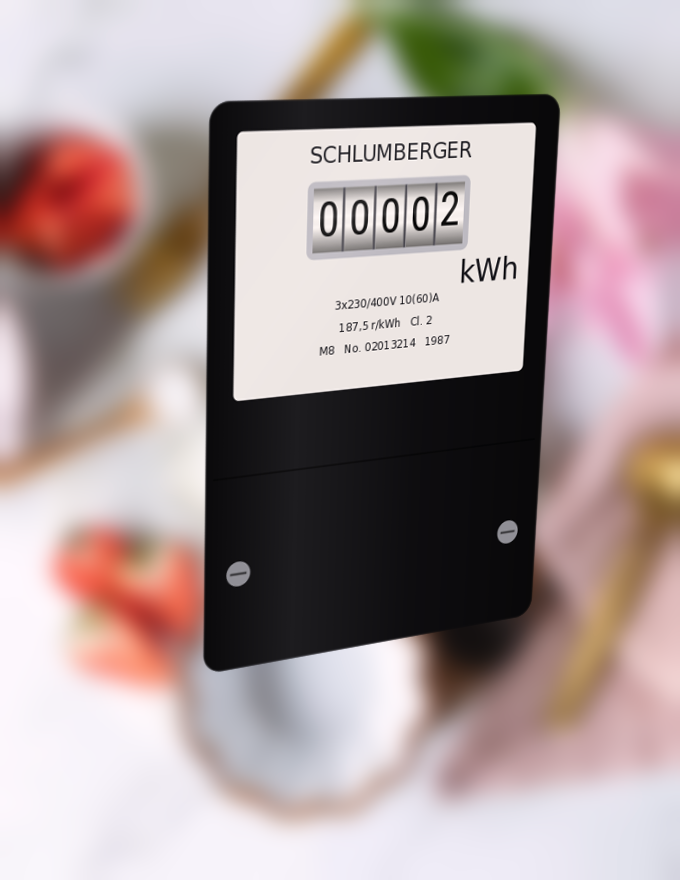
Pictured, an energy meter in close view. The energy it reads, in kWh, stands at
2 kWh
